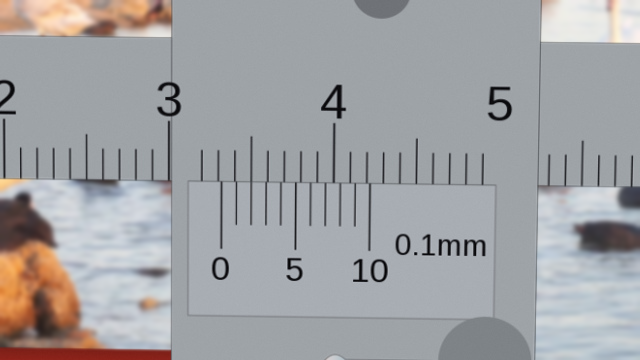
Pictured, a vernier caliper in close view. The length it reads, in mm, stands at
33.2 mm
